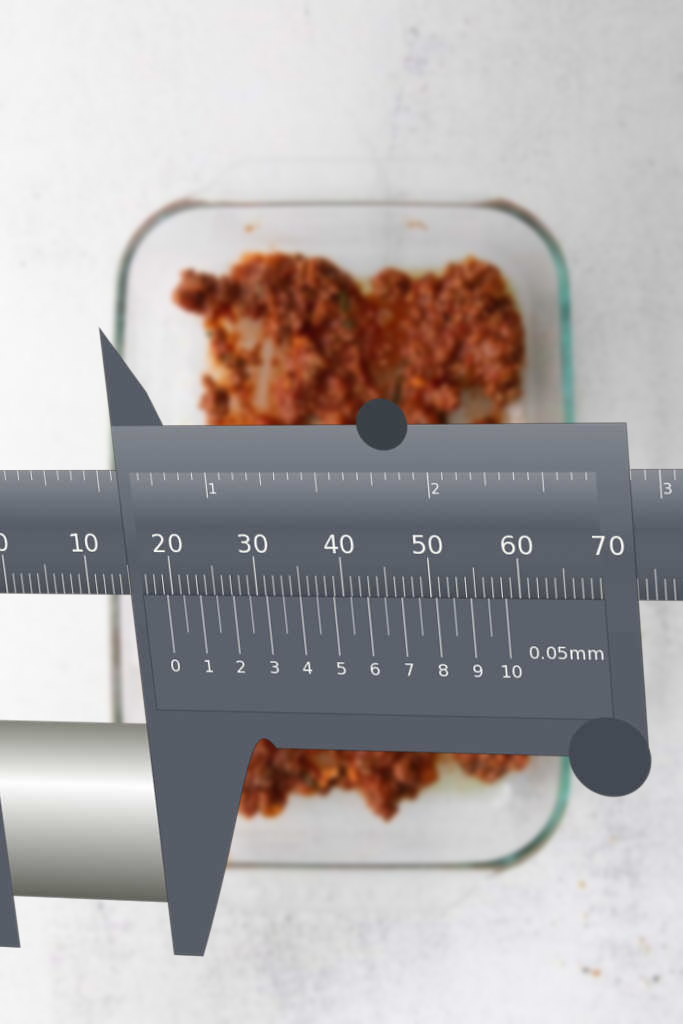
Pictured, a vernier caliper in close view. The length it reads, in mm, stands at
19.4 mm
